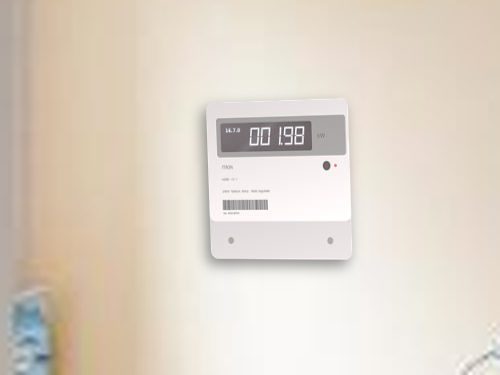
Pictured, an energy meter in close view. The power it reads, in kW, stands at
1.98 kW
